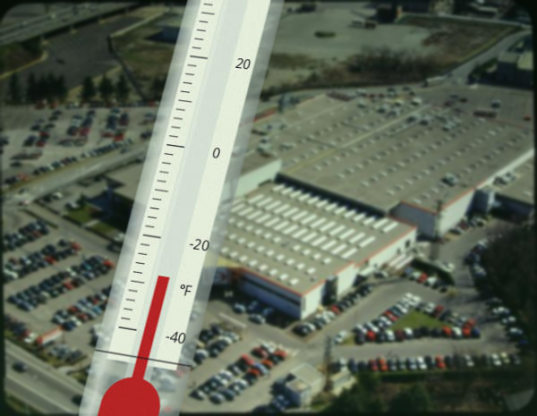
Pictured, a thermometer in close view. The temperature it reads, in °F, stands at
-28 °F
